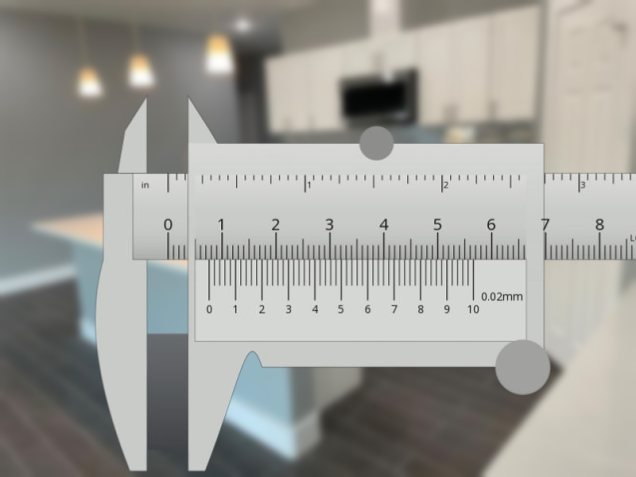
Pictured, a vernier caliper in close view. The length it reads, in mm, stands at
7.6 mm
